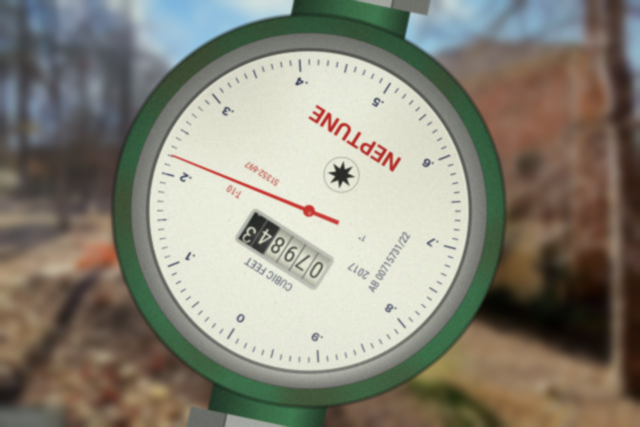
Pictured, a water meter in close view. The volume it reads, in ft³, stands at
79843.22 ft³
